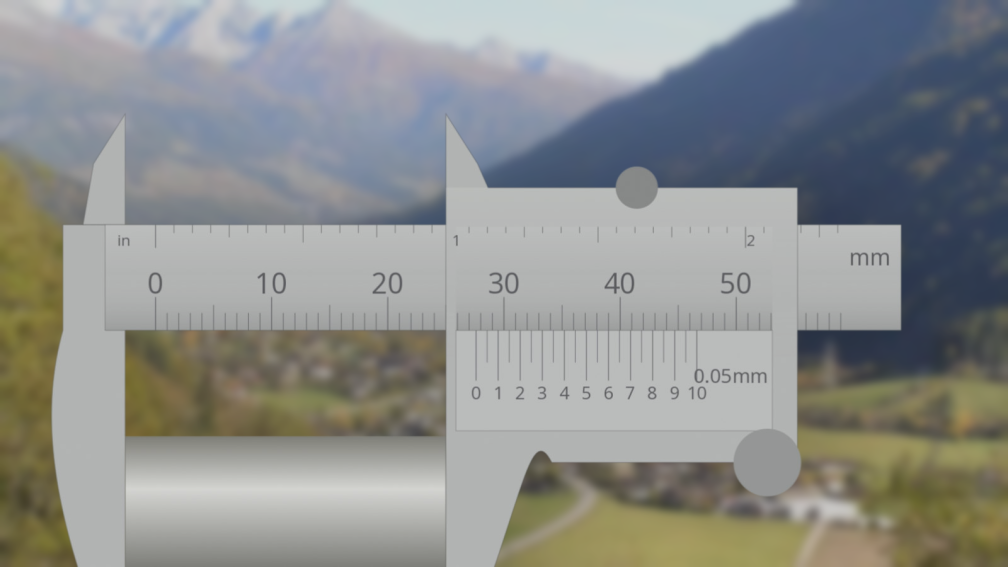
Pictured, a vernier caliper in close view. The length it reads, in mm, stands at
27.6 mm
